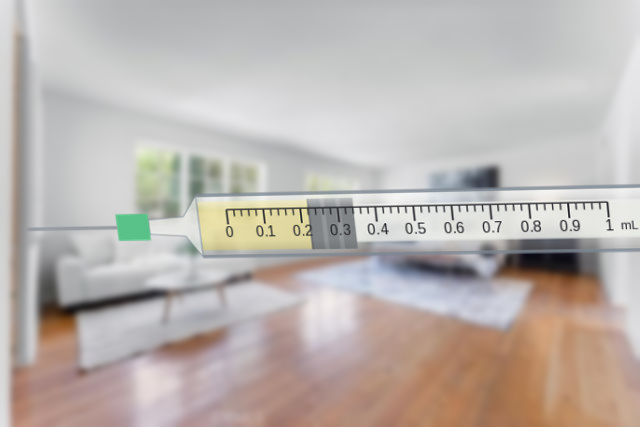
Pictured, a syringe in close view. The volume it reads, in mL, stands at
0.22 mL
